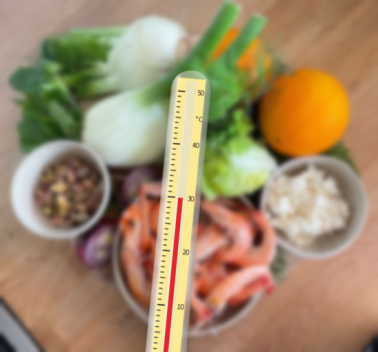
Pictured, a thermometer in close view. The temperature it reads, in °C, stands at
30 °C
